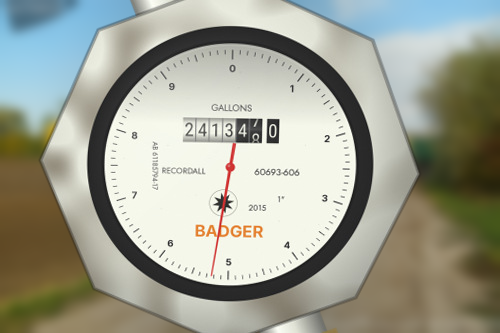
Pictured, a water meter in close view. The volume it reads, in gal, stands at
2413475.2 gal
